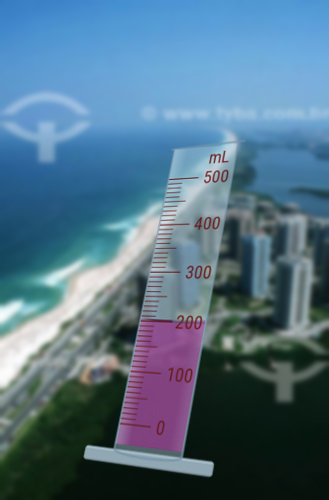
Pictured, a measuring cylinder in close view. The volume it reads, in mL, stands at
200 mL
